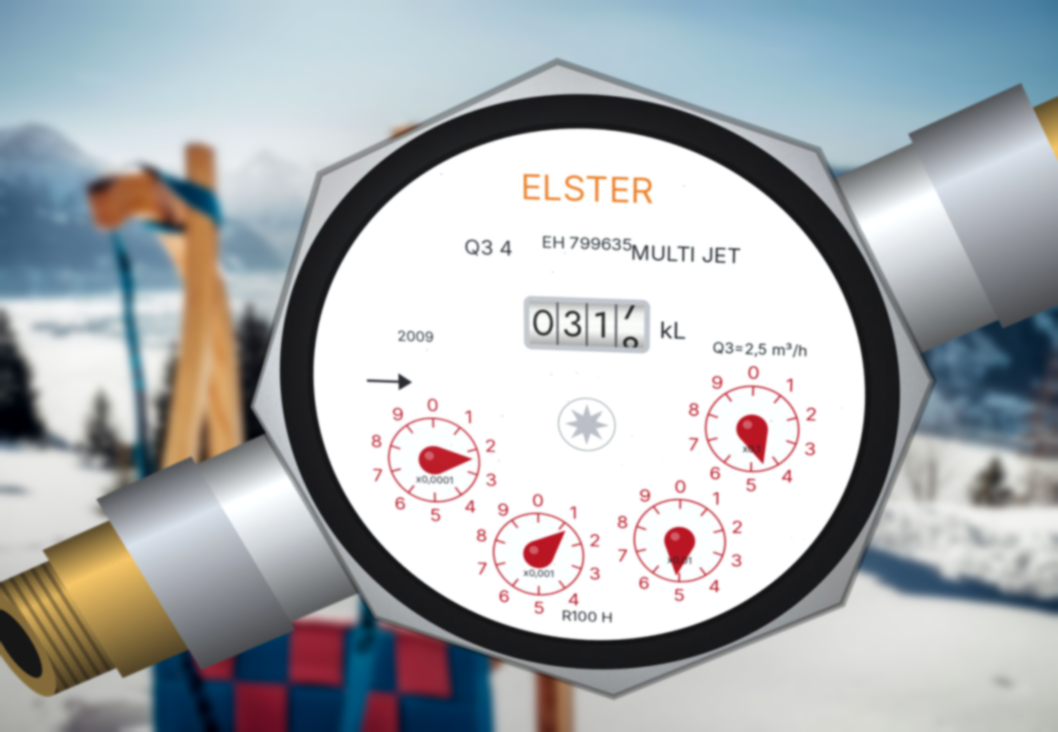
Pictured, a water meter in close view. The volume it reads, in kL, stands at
317.4512 kL
